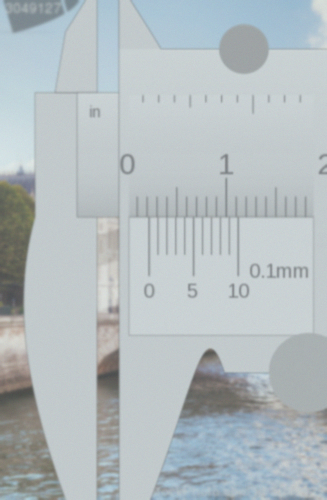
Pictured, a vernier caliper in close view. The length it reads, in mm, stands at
2.2 mm
